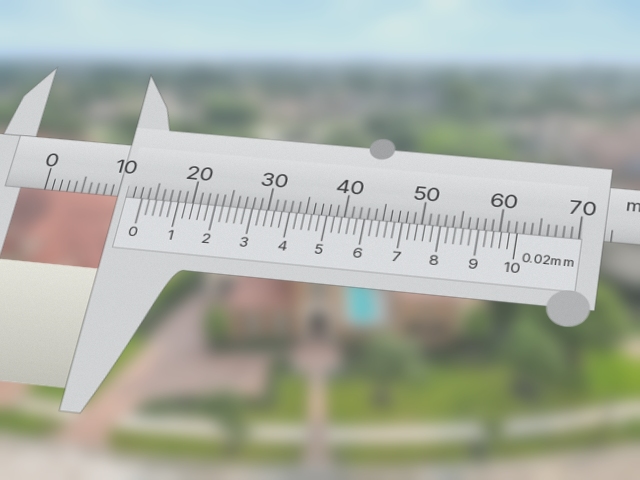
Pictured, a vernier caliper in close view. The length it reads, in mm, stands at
13.2 mm
